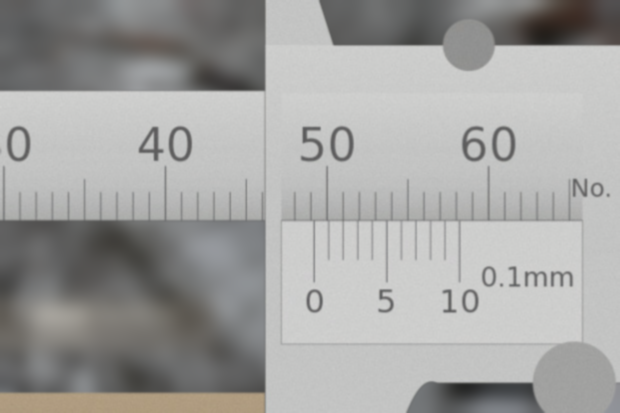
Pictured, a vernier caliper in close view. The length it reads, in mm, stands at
49.2 mm
